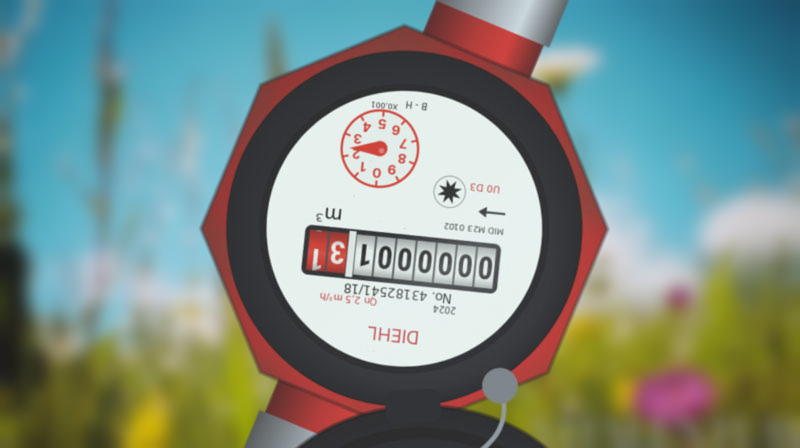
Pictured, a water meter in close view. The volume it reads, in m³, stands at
1.312 m³
